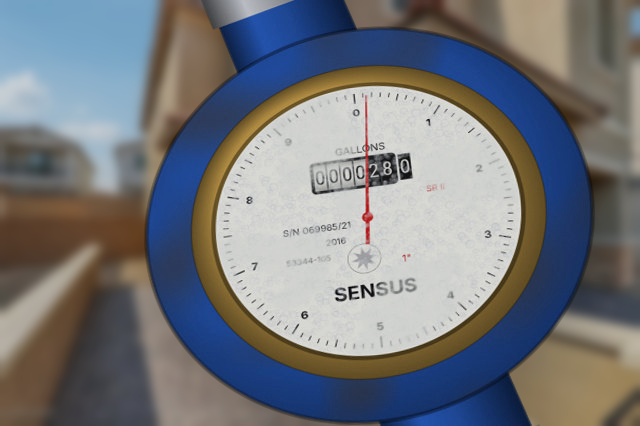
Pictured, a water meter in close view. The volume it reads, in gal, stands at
280.1 gal
